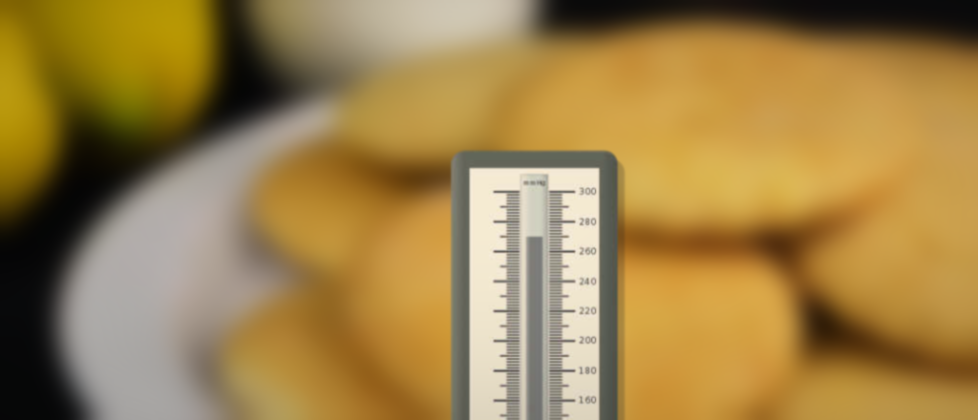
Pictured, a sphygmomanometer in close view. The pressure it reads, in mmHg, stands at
270 mmHg
